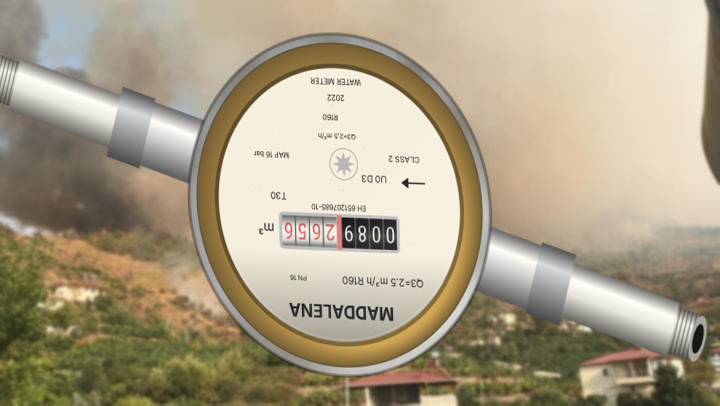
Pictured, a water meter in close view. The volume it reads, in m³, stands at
89.2656 m³
